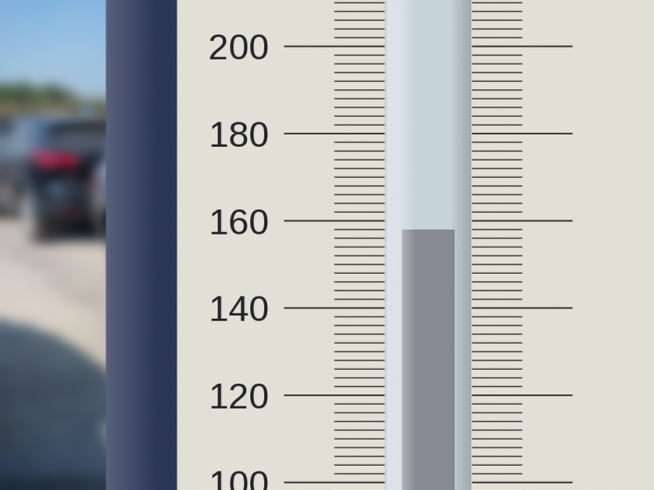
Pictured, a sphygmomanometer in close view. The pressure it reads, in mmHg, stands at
158 mmHg
